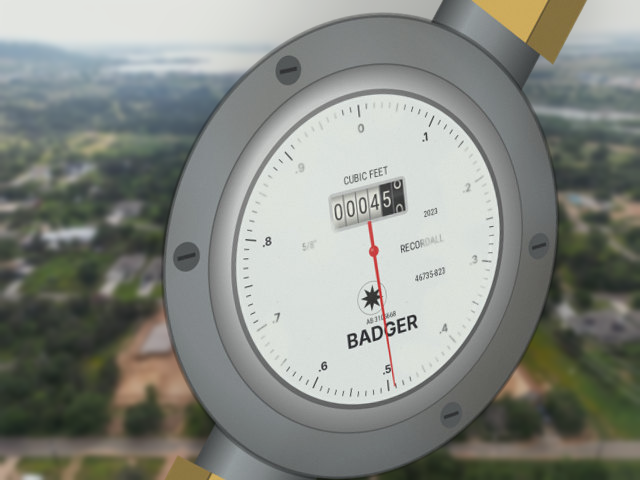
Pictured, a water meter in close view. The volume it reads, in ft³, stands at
458.49 ft³
